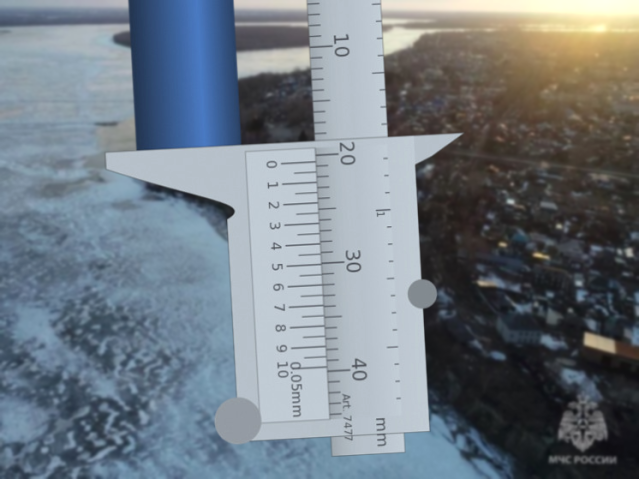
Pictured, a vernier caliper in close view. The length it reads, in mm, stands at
20.6 mm
